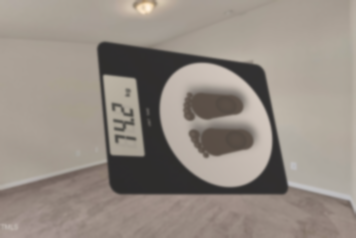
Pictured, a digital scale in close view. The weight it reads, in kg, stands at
74.2 kg
